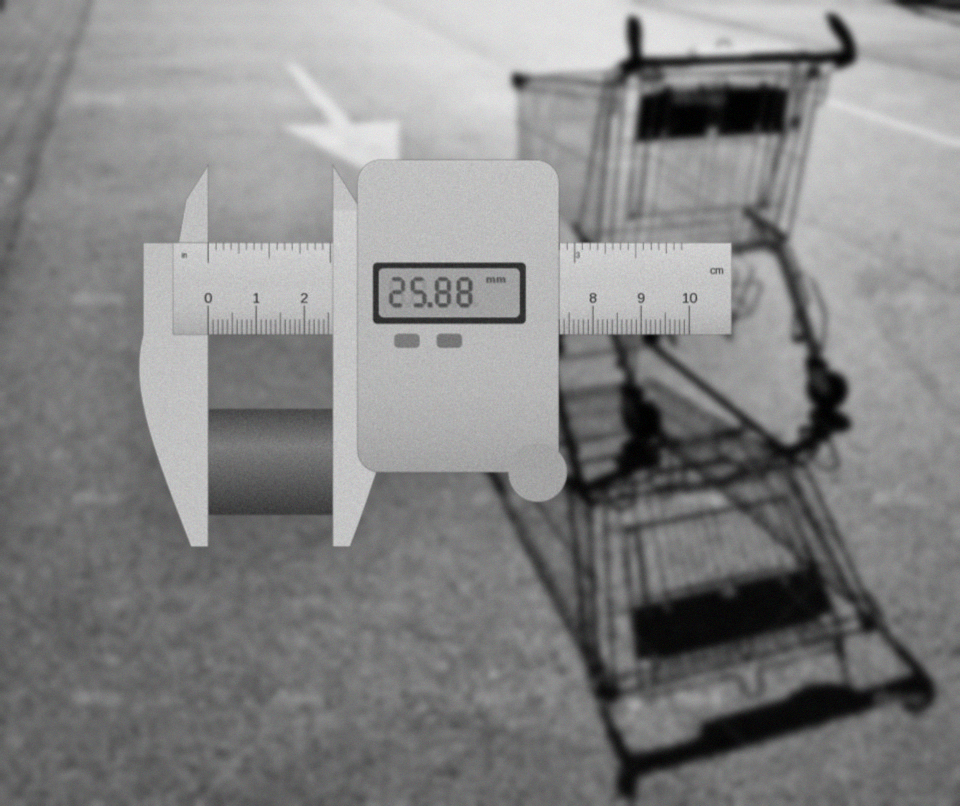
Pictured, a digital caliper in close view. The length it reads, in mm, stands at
25.88 mm
